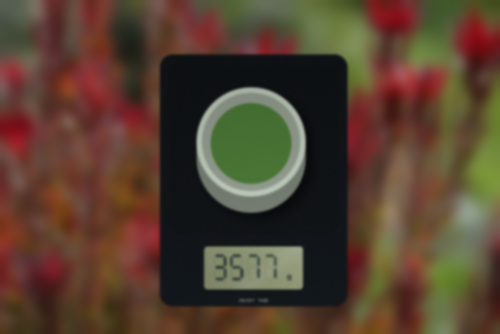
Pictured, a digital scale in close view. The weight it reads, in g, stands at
3577 g
